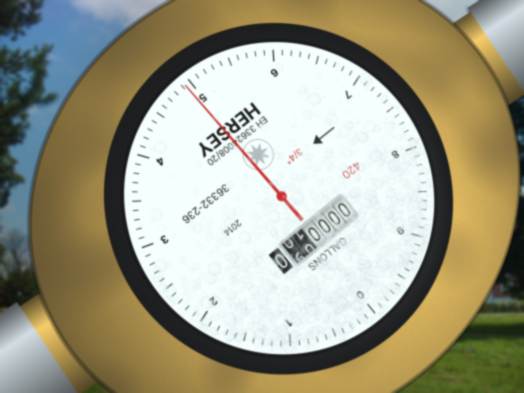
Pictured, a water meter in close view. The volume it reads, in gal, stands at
94.9 gal
